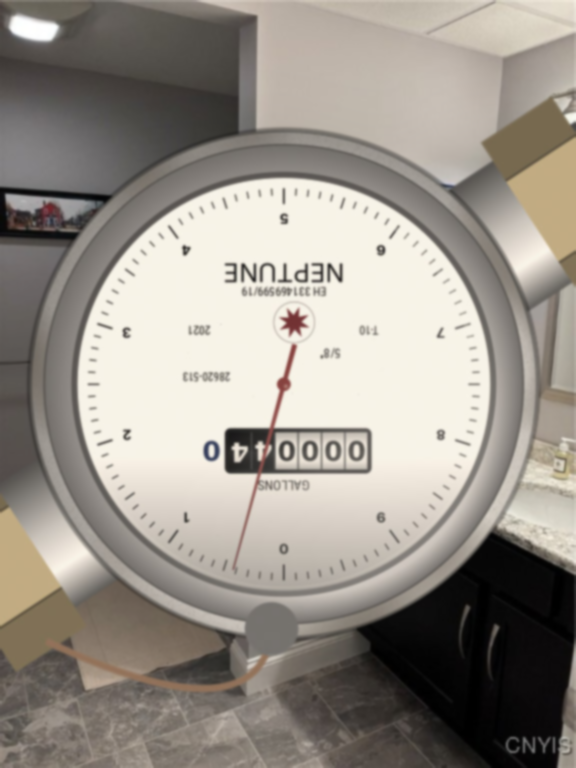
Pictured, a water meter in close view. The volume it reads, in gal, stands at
440.4 gal
